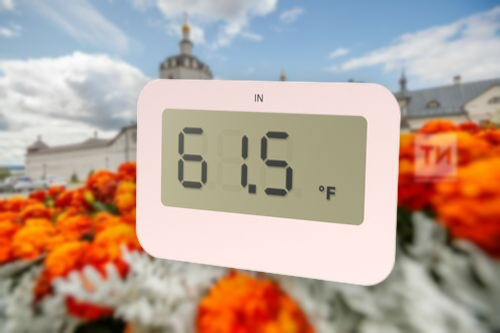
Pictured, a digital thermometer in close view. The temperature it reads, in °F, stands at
61.5 °F
